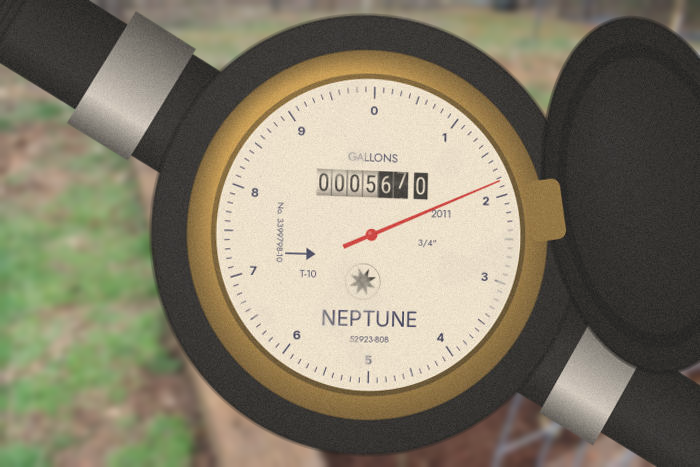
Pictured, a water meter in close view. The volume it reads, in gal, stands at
5671.8 gal
